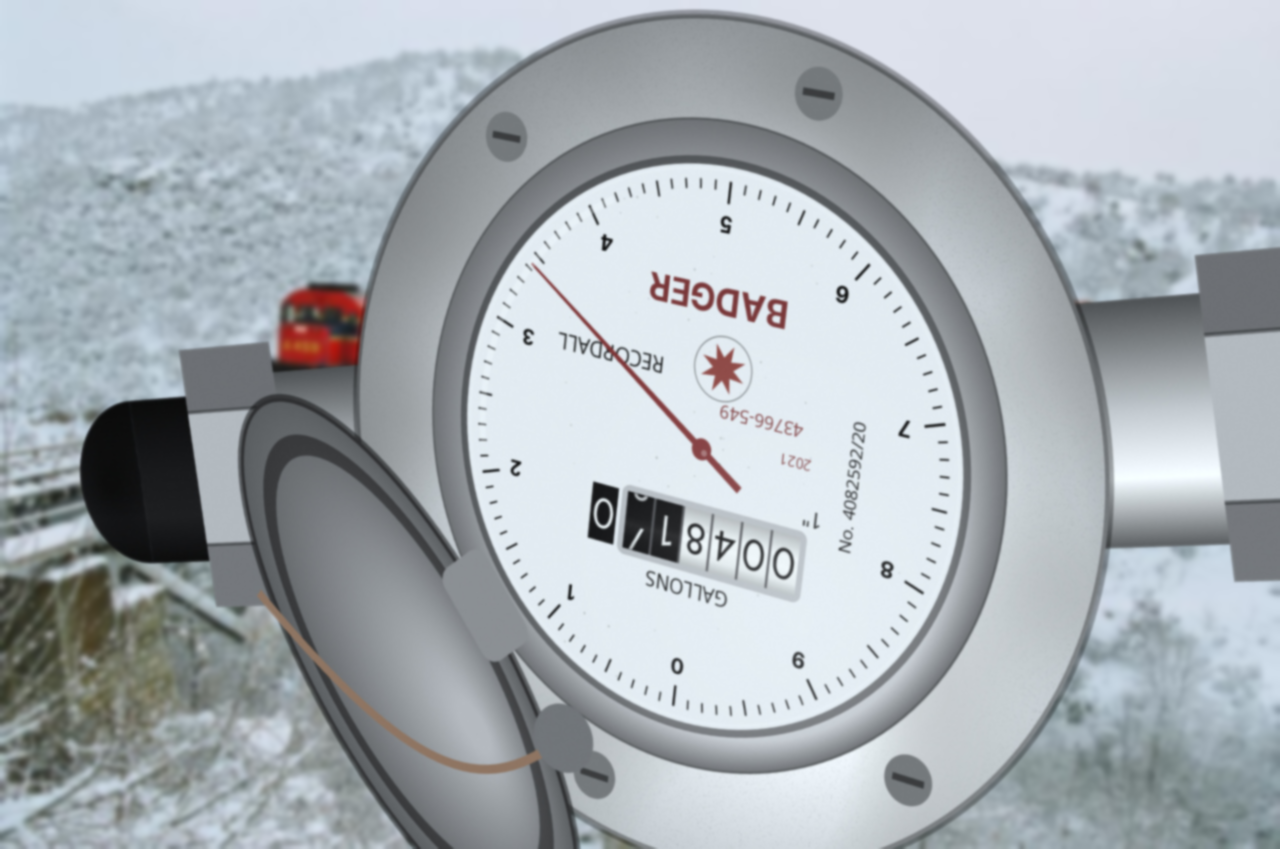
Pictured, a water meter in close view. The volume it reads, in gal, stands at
48173.4 gal
